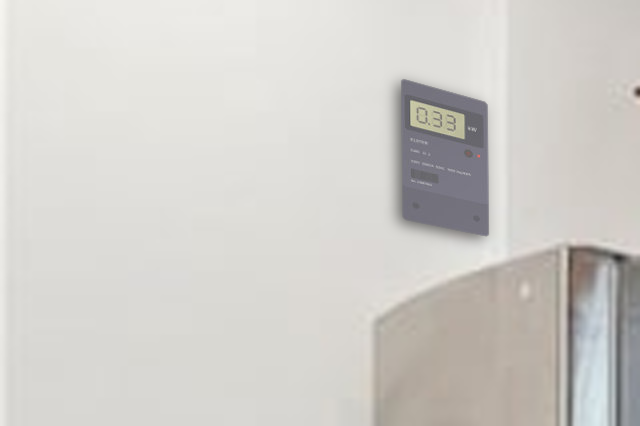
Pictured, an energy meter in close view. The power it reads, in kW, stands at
0.33 kW
